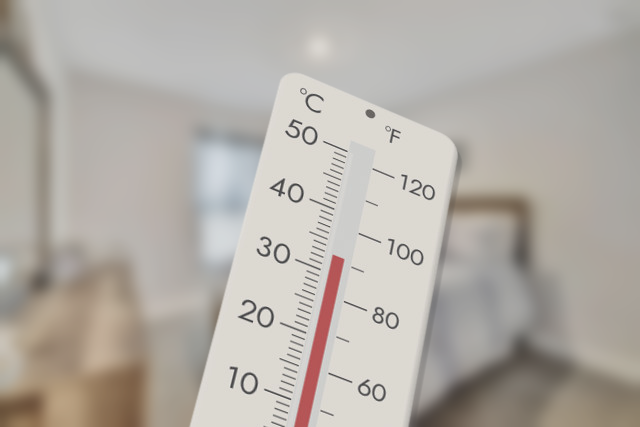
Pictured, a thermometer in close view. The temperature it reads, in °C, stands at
33 °C
